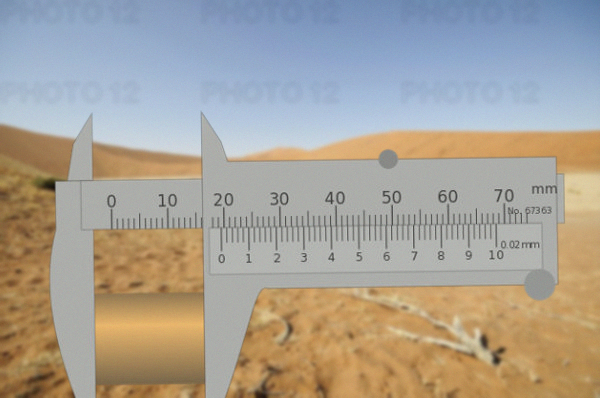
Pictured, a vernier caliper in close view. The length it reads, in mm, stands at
19.5 mm
